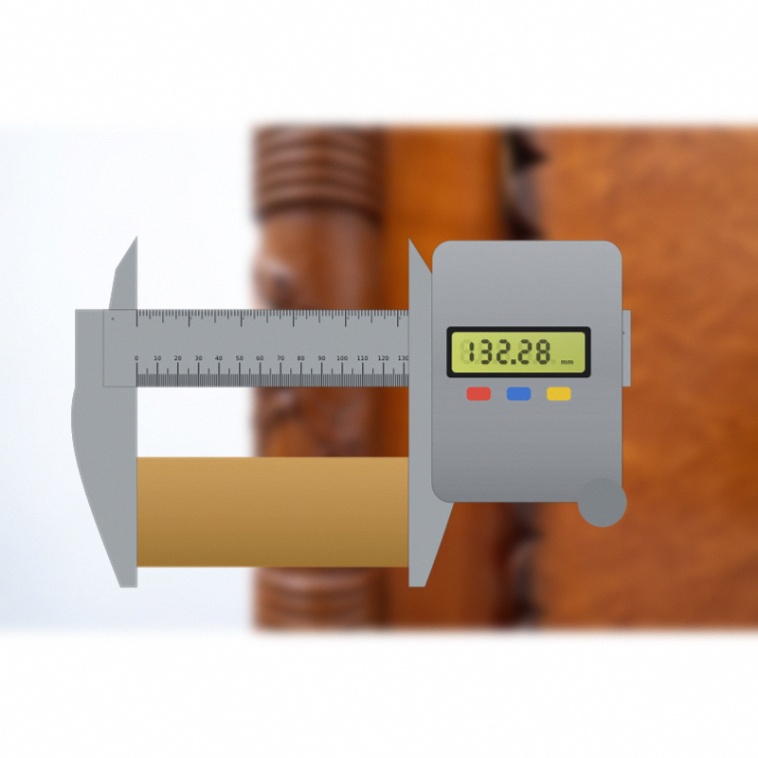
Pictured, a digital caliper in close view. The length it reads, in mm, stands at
132.28 mm
